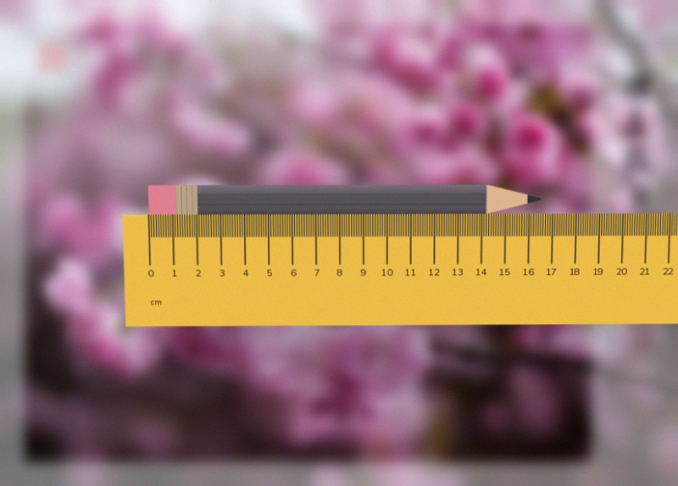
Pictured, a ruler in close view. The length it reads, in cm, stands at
16.5 cm
